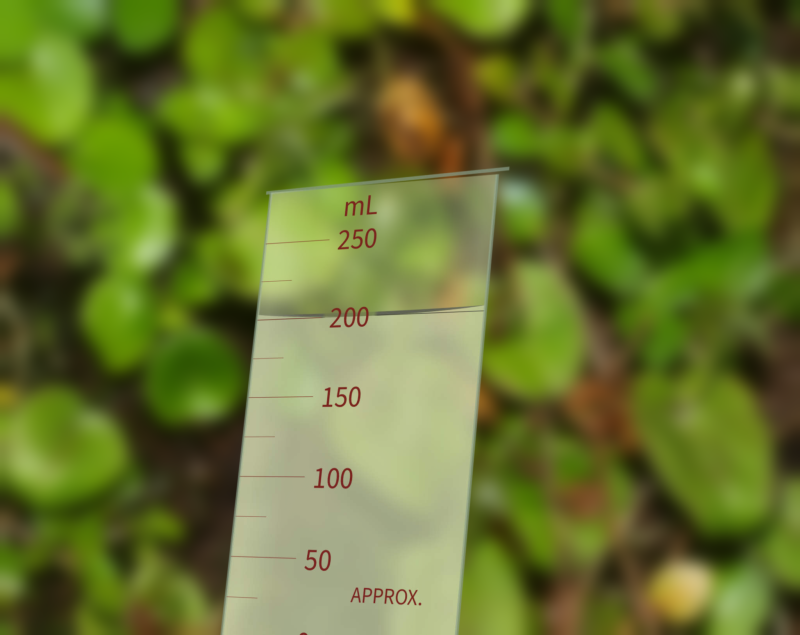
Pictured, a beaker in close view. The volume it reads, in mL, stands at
200 mL
